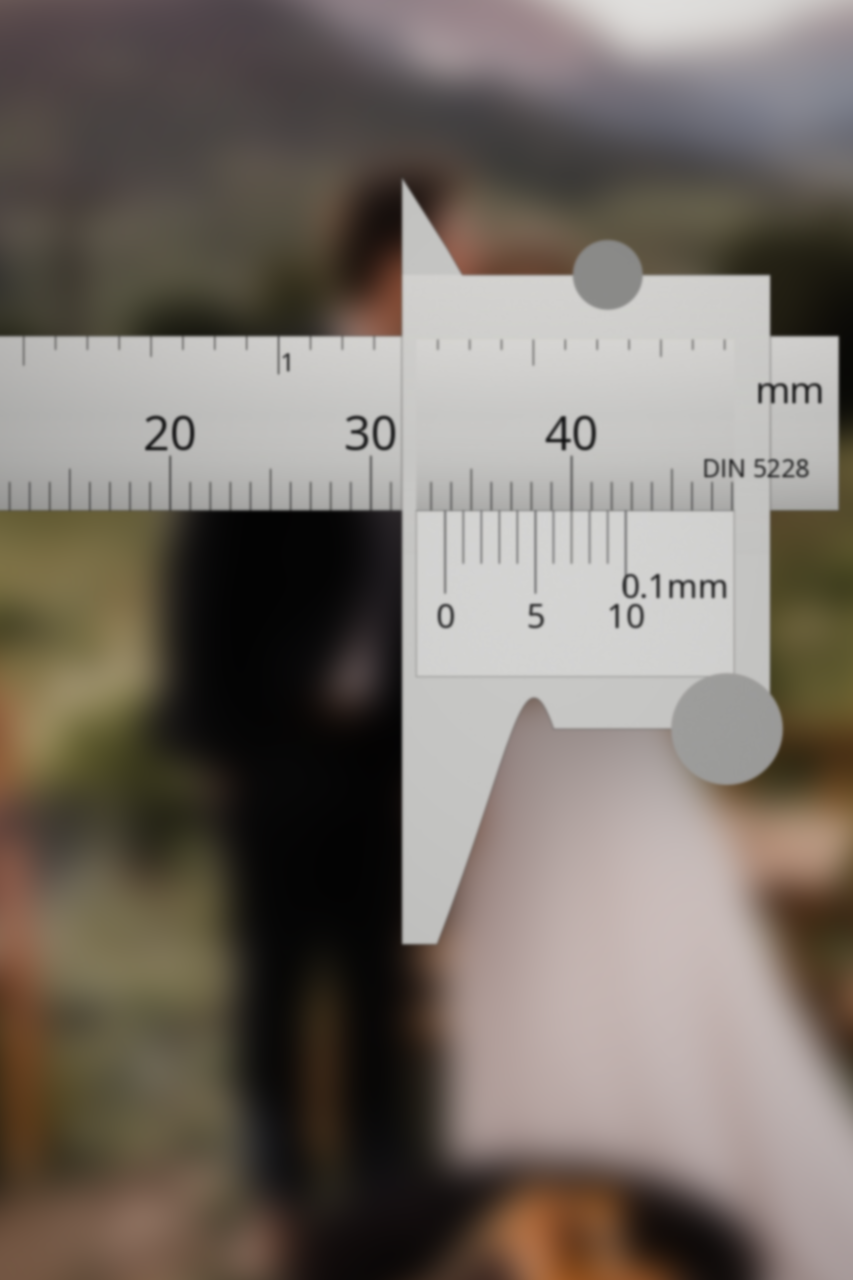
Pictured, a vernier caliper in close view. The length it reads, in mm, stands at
33.7 mm
